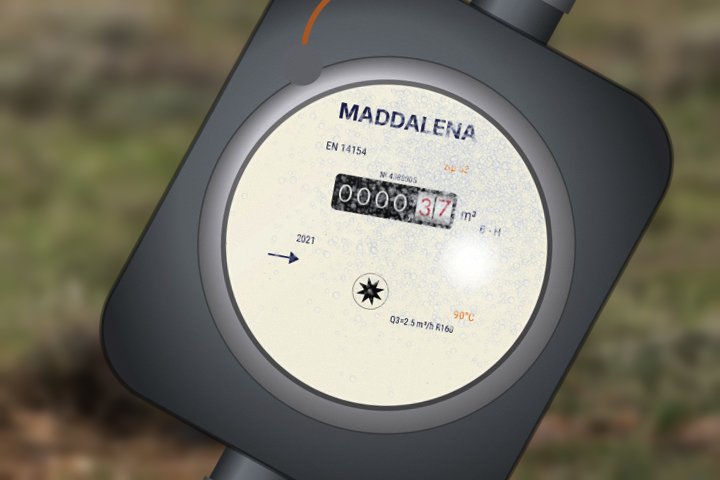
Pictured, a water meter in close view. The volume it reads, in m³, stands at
0.37 m³
